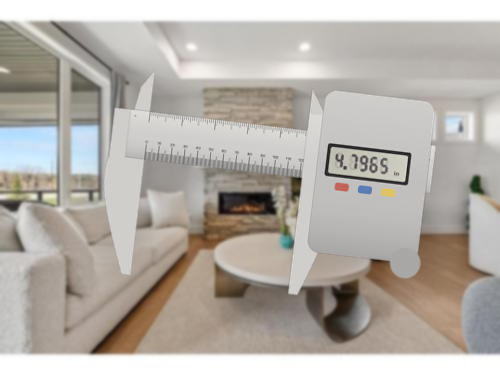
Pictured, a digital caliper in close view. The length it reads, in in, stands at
4.7965 in
